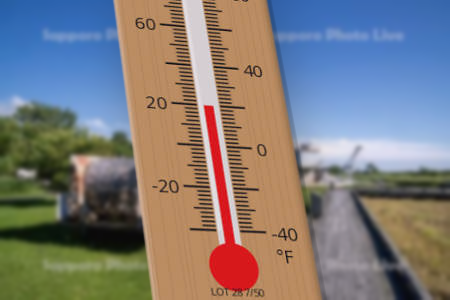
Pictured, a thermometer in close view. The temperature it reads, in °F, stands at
20 °F
